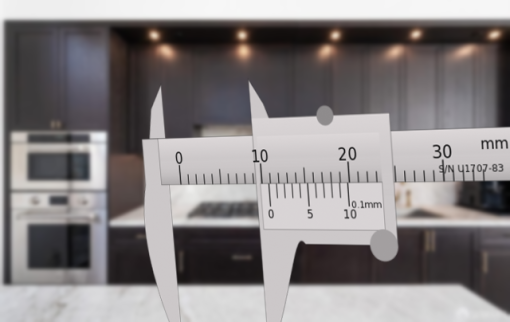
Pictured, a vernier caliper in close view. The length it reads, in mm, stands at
10.8 mm
